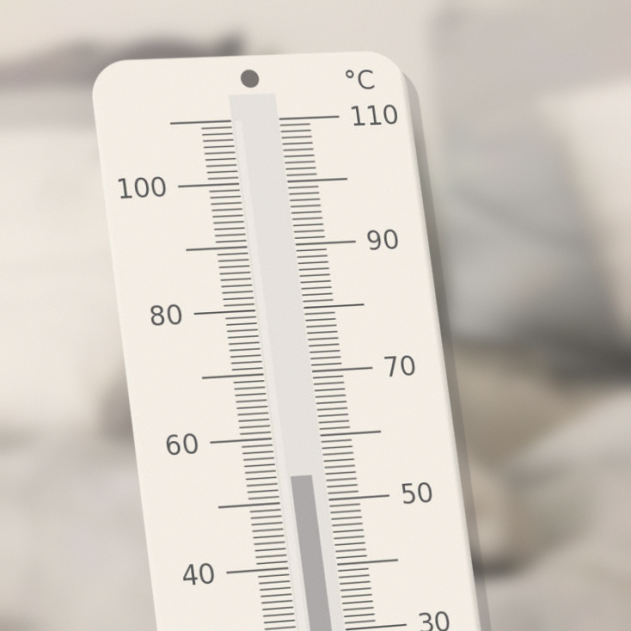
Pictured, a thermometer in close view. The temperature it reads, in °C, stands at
54 °C
